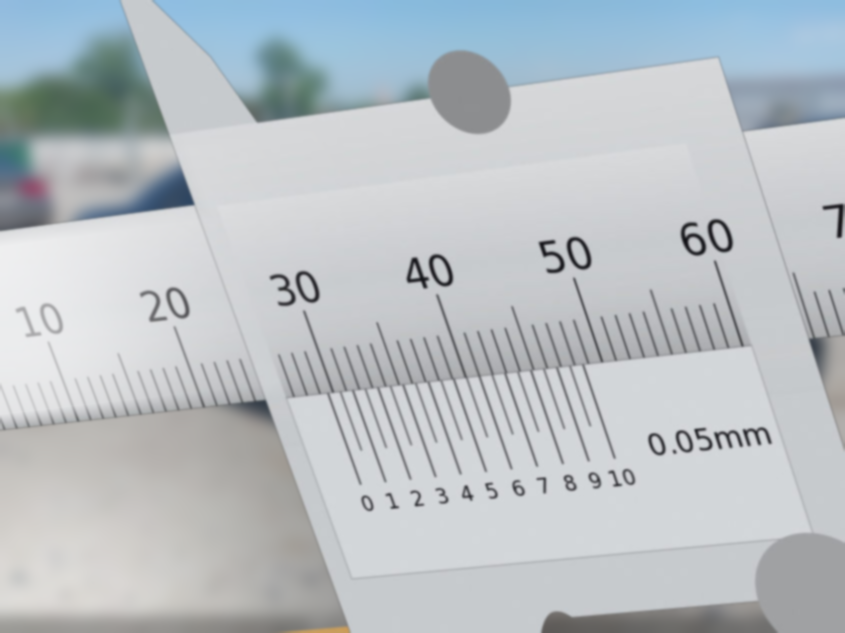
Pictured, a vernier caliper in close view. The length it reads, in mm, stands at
29.6 mm
